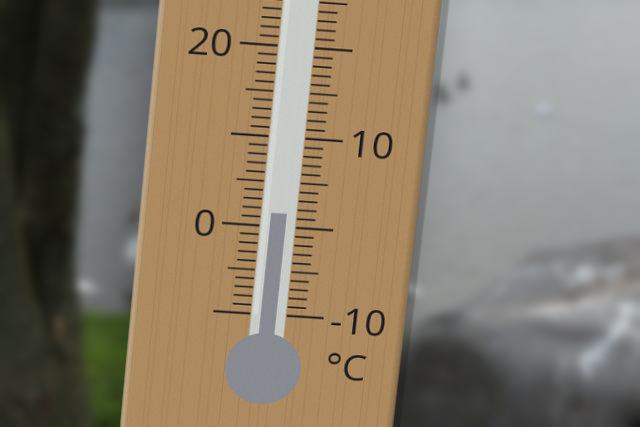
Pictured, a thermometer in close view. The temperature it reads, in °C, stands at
1.5 °C
